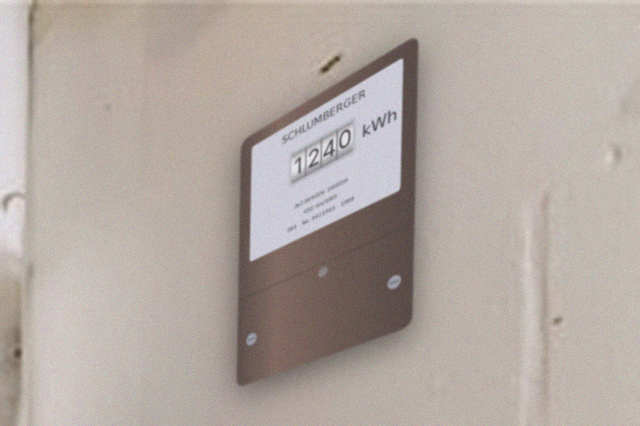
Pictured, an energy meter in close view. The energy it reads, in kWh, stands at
1240 kWh
